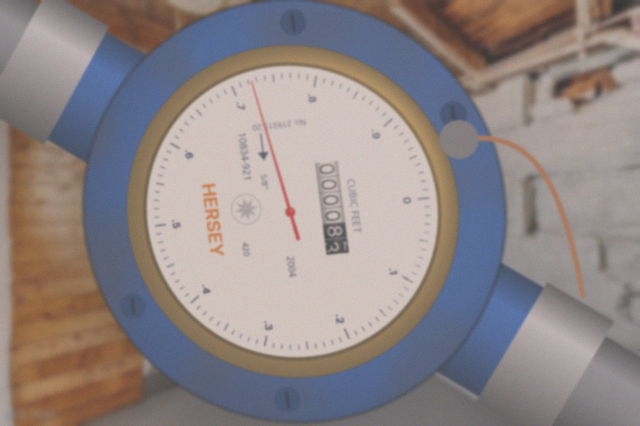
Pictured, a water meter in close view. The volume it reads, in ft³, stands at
82.72 ft³
